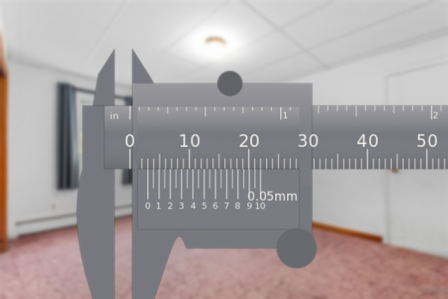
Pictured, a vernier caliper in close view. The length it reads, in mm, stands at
3.0 mm
